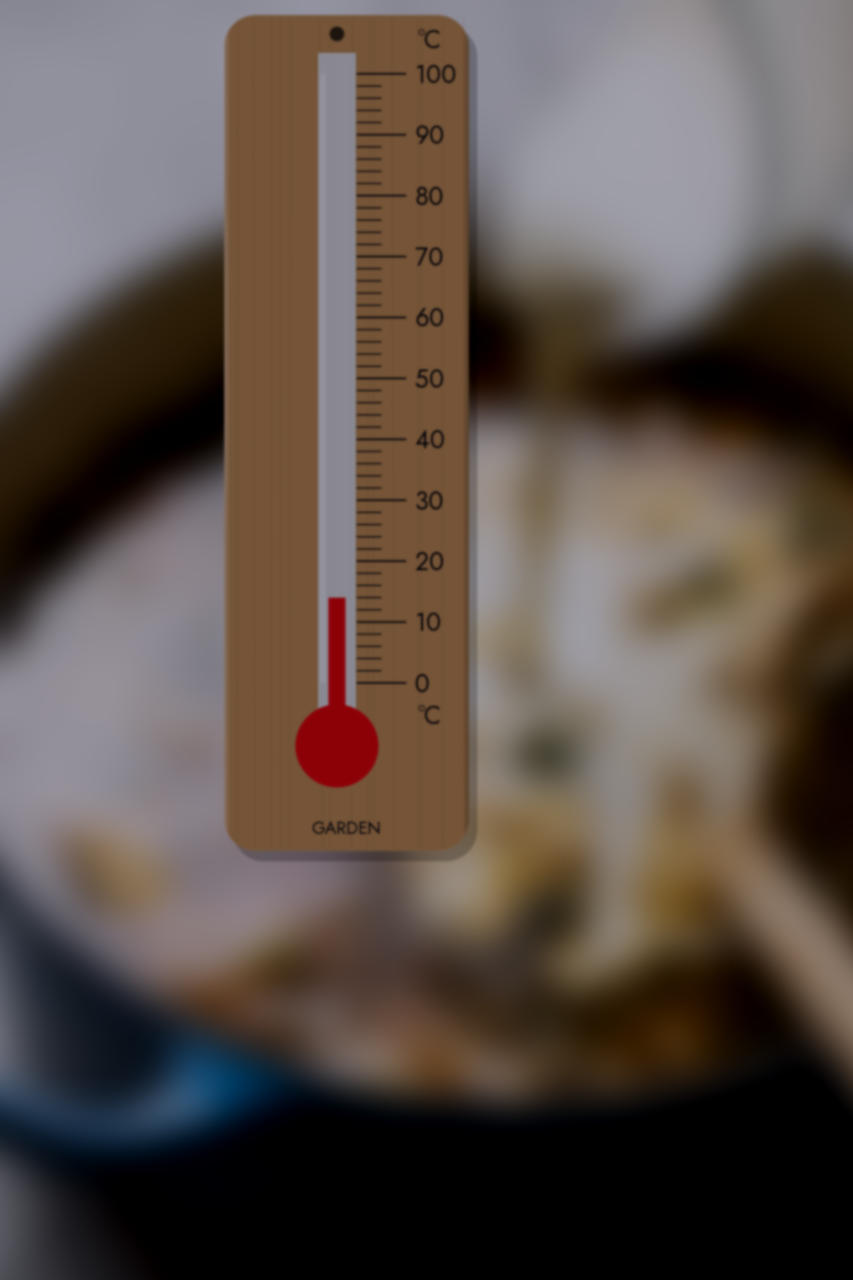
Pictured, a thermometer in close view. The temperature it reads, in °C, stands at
14 °C
